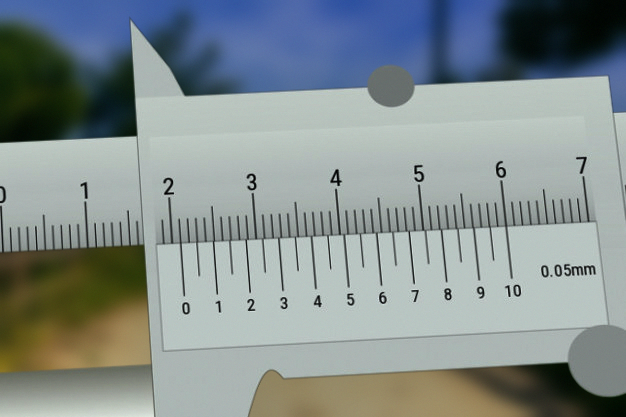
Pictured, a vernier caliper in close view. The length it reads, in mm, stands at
21.0 mm
